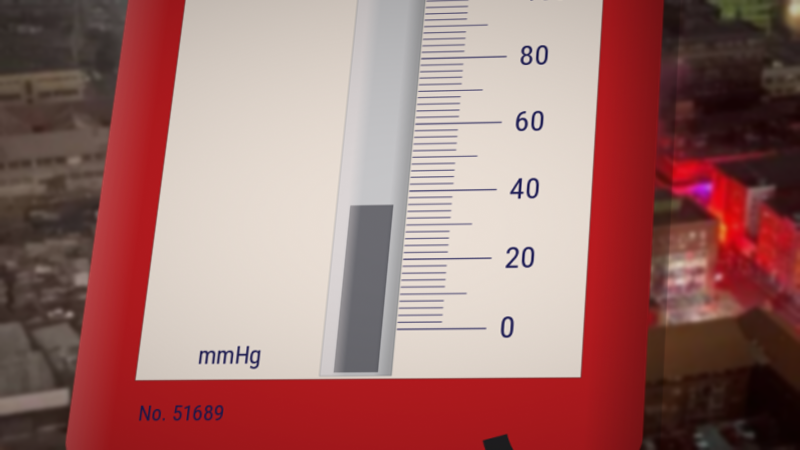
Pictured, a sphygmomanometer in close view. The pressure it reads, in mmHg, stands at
36 mmHg
